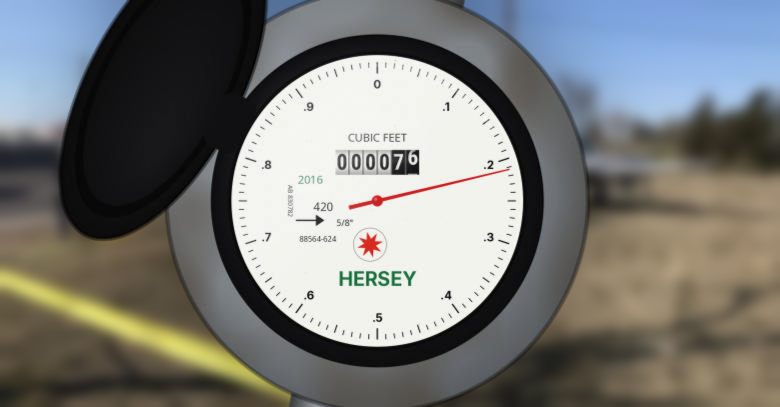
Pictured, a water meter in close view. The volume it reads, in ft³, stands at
76.21 ft³
